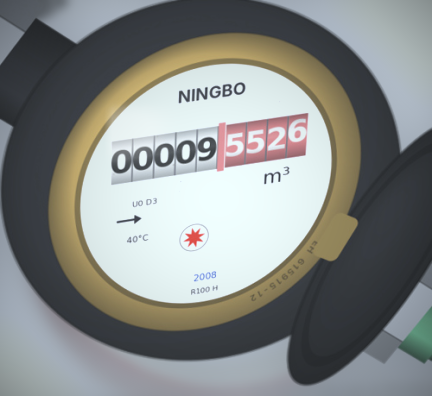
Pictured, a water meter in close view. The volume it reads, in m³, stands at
9.5526 m³
